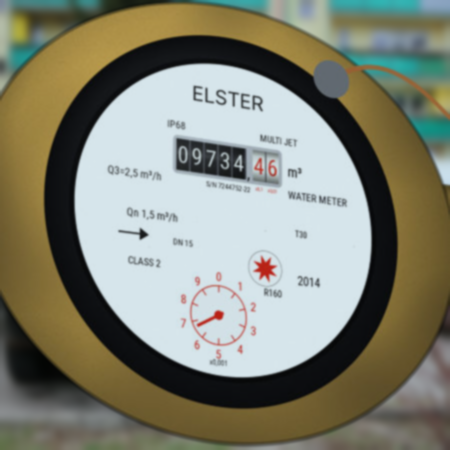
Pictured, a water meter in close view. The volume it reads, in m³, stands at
9734.466 m³
